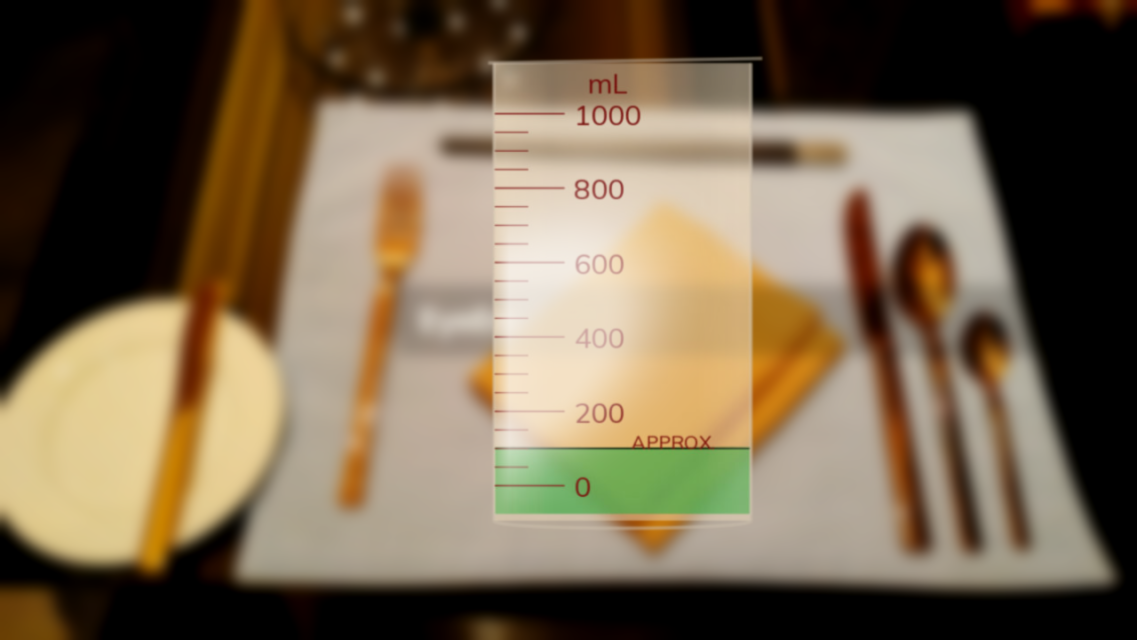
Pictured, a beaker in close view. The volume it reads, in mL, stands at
100 mL
